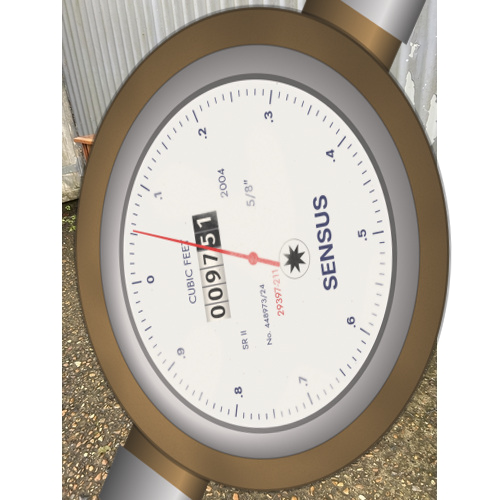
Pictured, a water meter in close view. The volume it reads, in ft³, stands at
9751.05 ft³
